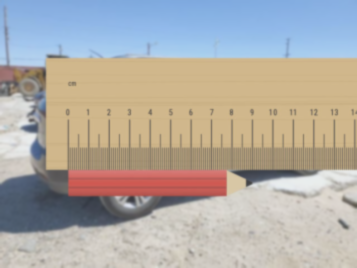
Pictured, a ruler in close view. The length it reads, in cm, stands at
9 cm
